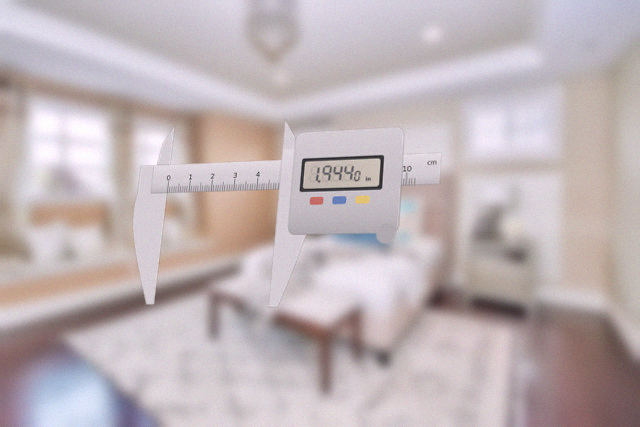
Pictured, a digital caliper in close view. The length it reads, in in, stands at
1.9440 in
